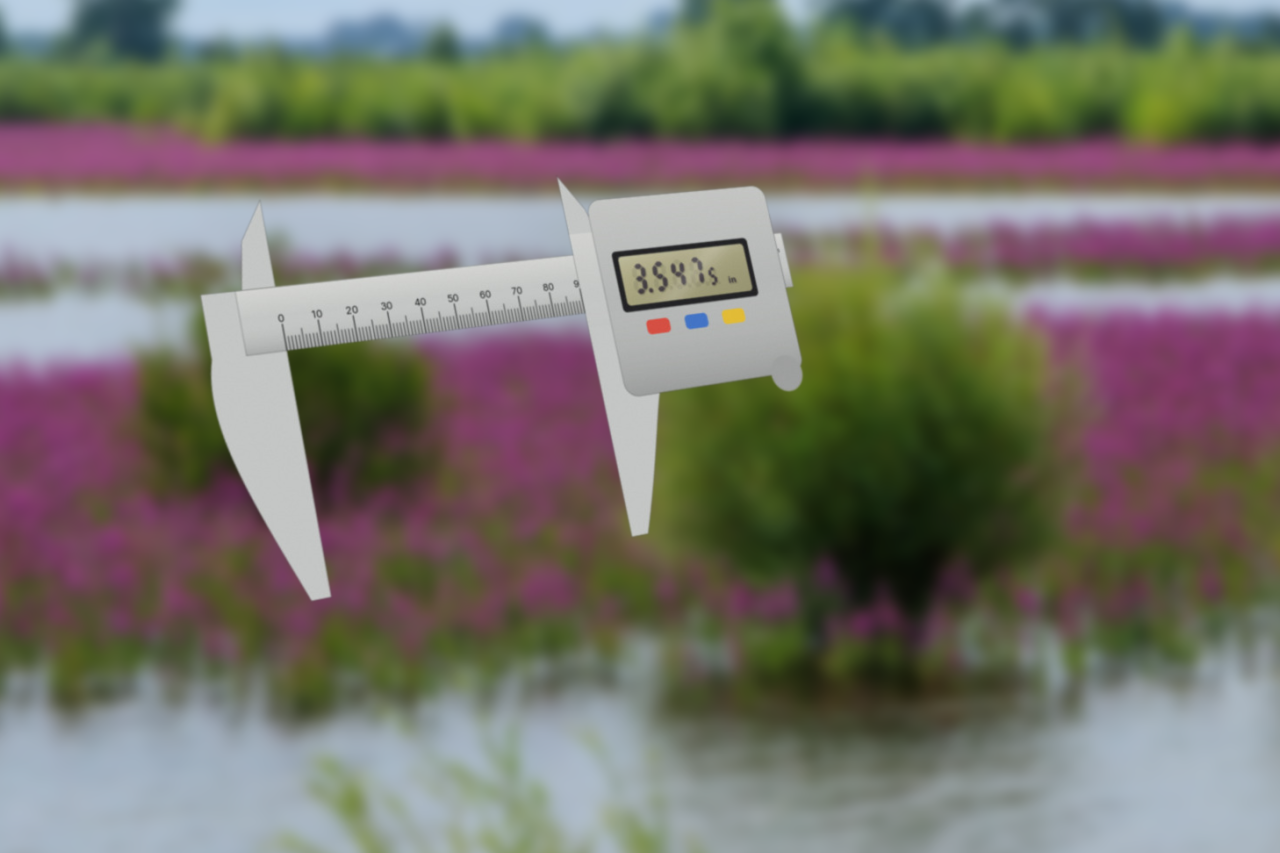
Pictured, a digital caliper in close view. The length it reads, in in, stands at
3.5475 in
